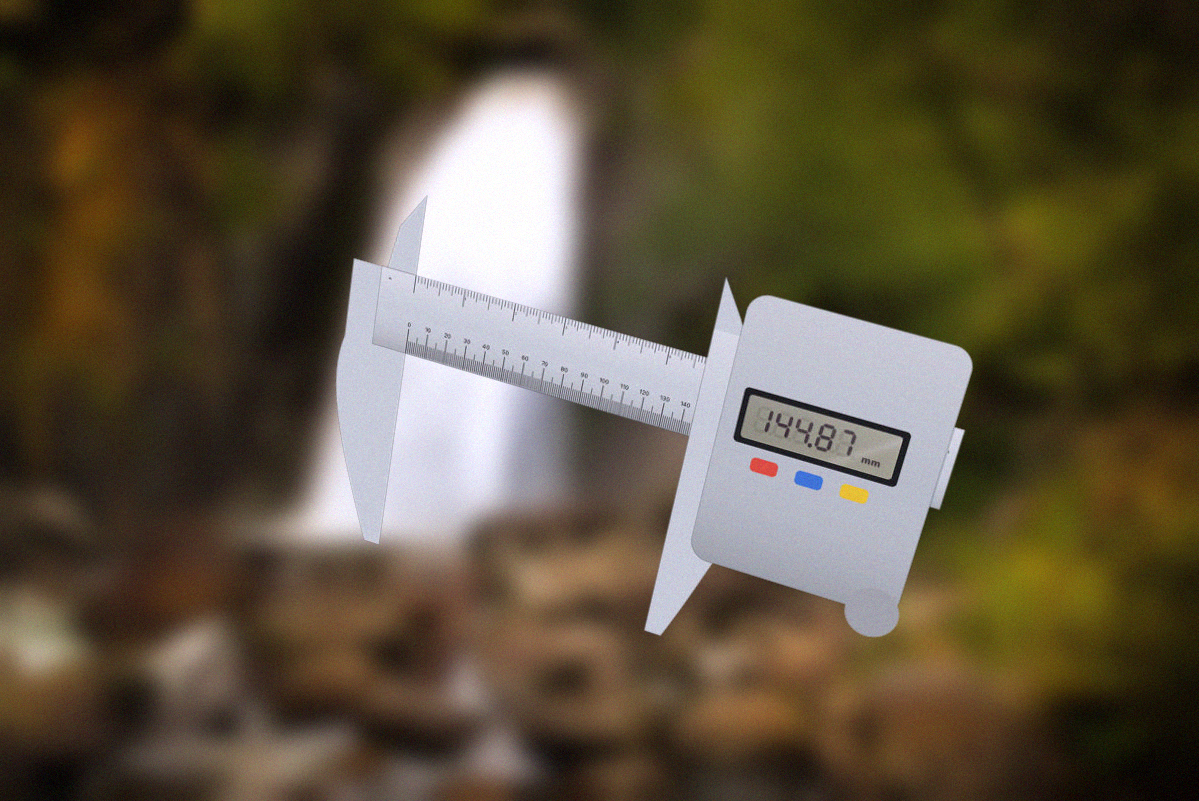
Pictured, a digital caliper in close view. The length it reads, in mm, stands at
144.87 mm
